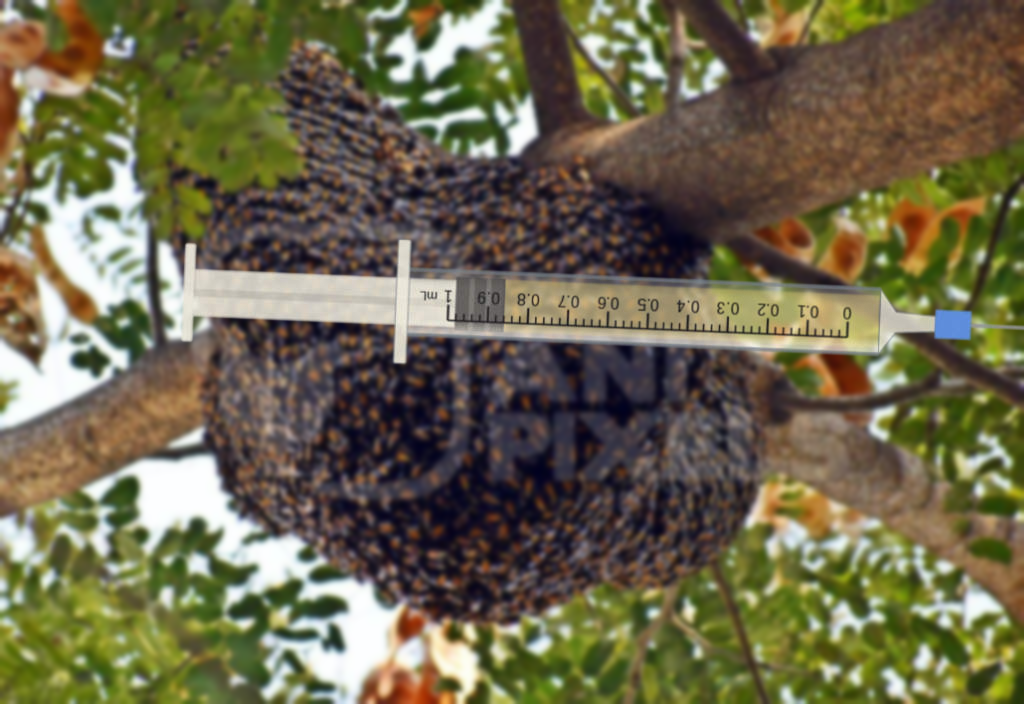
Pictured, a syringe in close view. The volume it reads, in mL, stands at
0.86 mL
